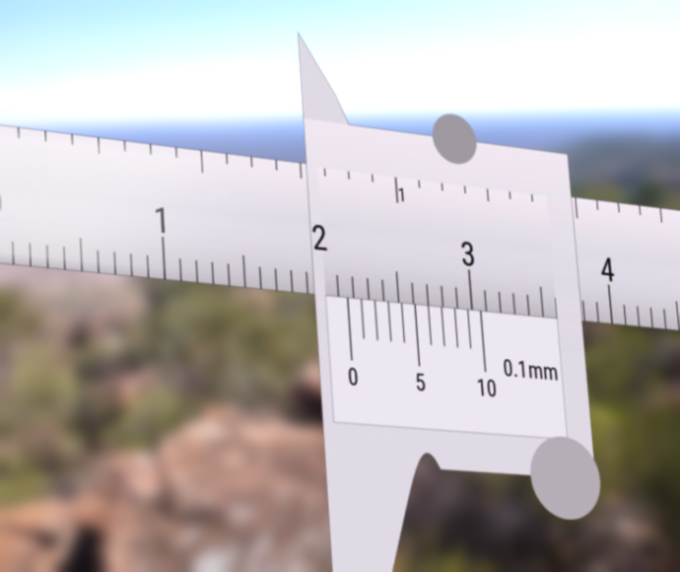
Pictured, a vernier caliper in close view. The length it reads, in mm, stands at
21.6 mm
